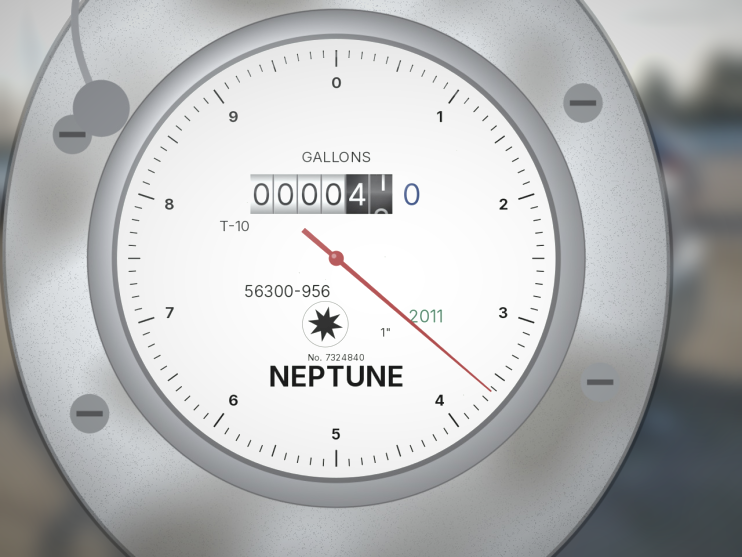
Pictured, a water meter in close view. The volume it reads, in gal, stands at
413.6 gal
